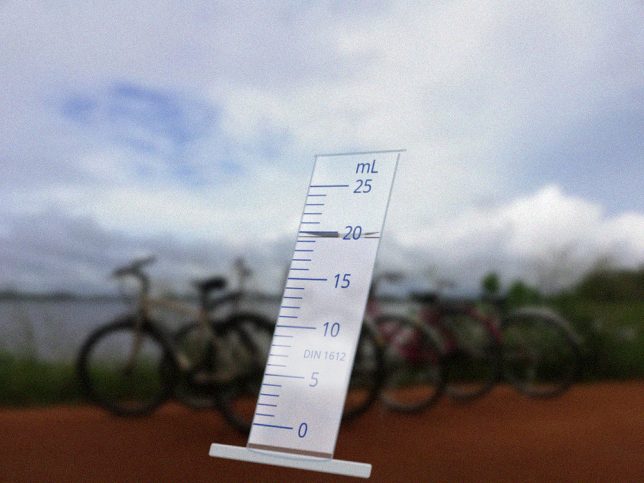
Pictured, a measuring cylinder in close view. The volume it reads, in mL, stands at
19.5 mL
